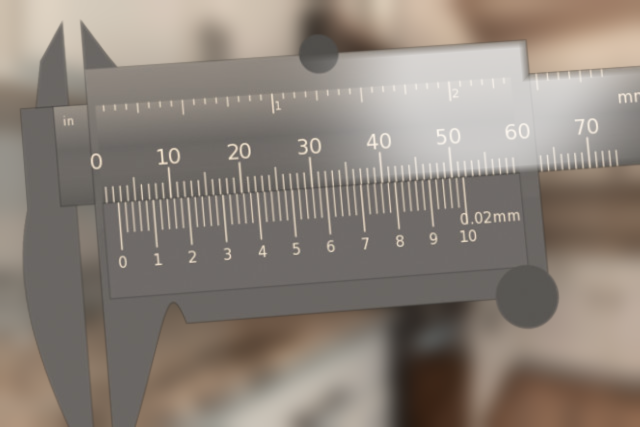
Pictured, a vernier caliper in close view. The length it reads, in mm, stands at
2.6 mm
